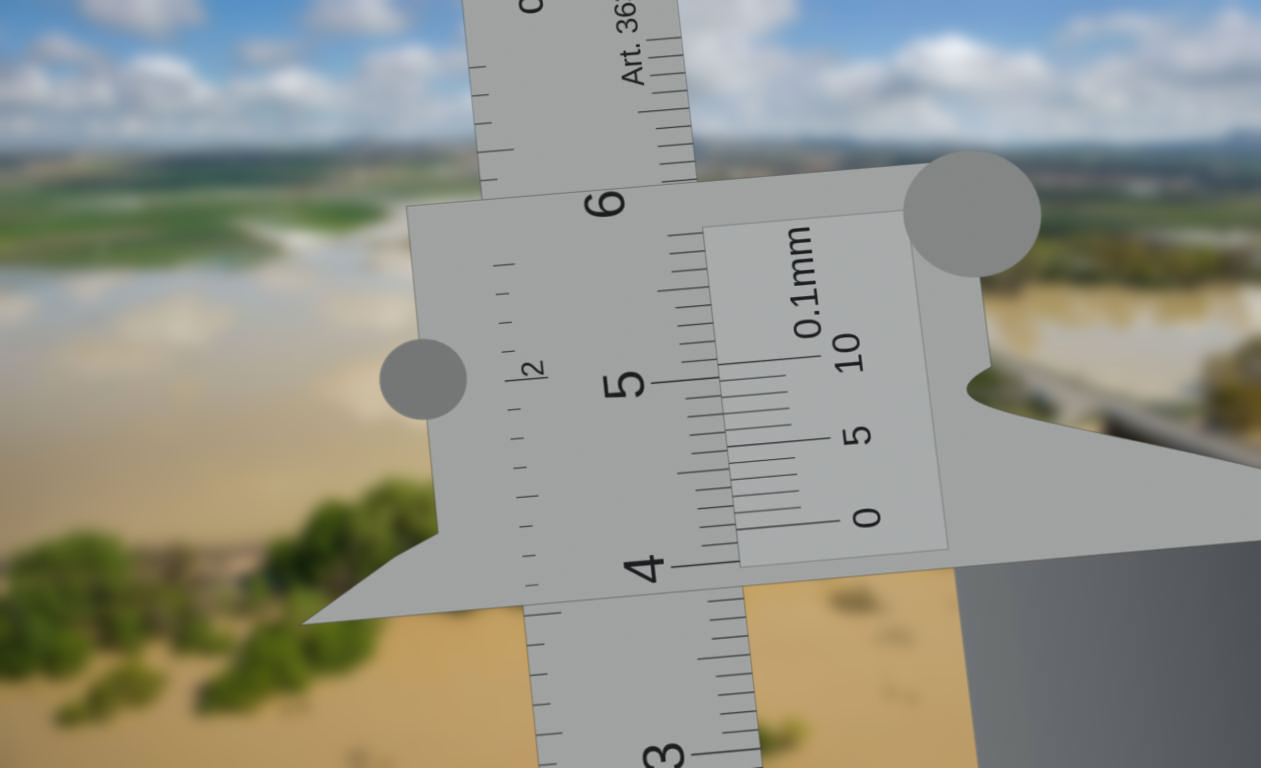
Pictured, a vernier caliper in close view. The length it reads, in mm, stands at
41.7 mm
